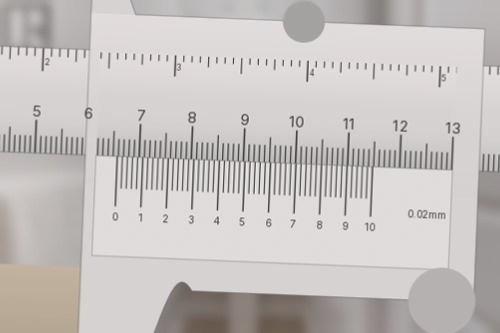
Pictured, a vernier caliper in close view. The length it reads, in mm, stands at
65.8 mm
